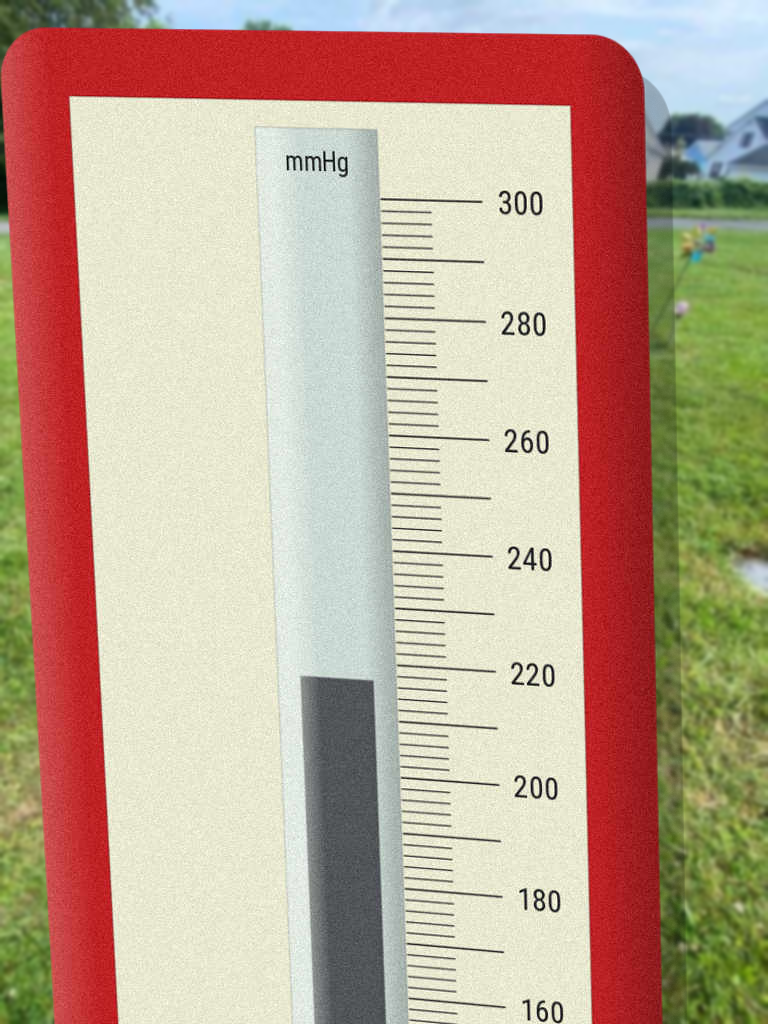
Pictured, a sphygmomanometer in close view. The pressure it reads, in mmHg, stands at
217 mmHg
